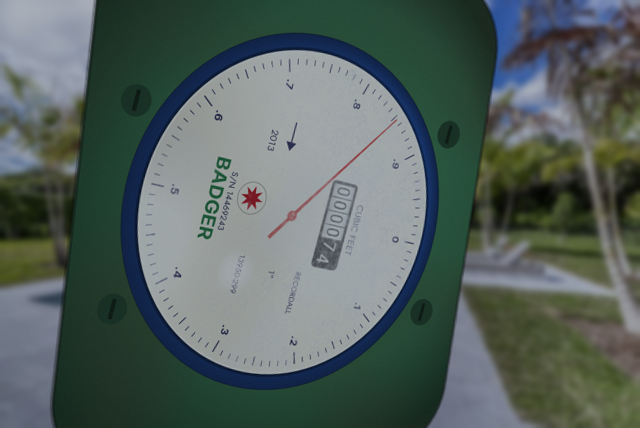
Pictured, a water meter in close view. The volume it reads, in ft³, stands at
73.85 ft³
